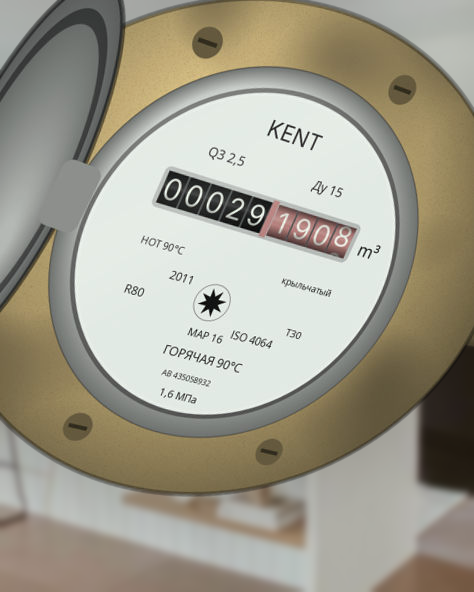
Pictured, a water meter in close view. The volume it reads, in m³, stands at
29.1908 m³
